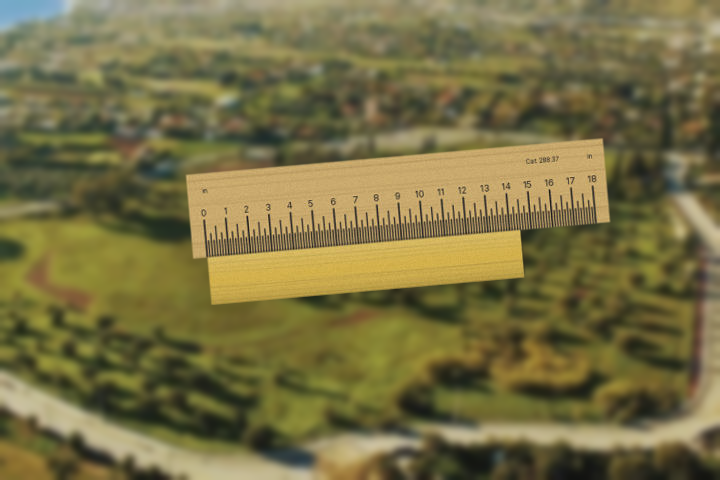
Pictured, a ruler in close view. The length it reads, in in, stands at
14.5 in
